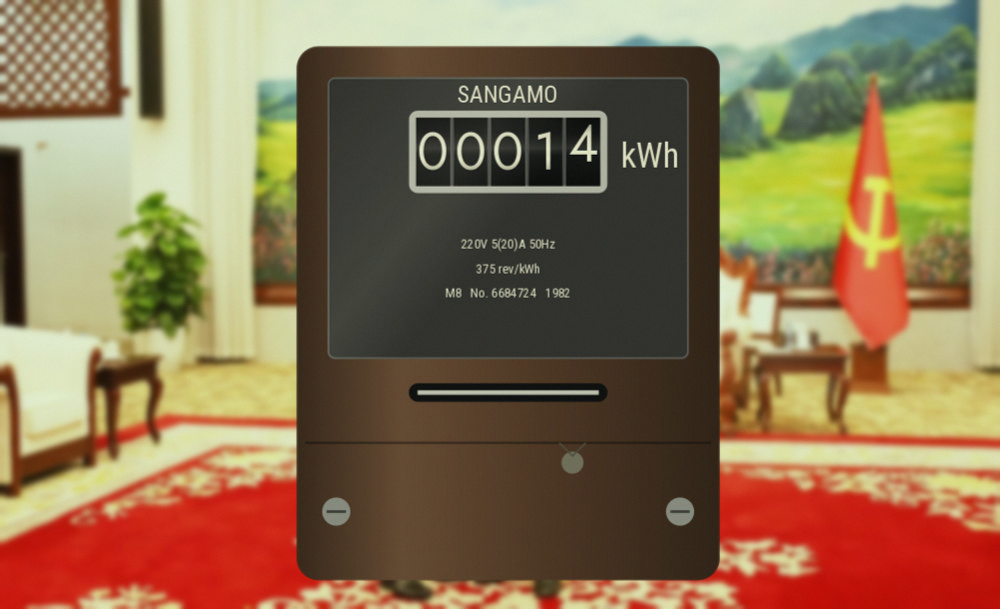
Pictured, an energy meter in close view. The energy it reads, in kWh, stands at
14 kWh
